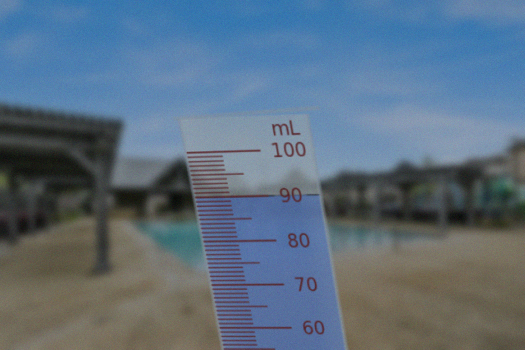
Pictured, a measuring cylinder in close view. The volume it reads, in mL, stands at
90 mL
